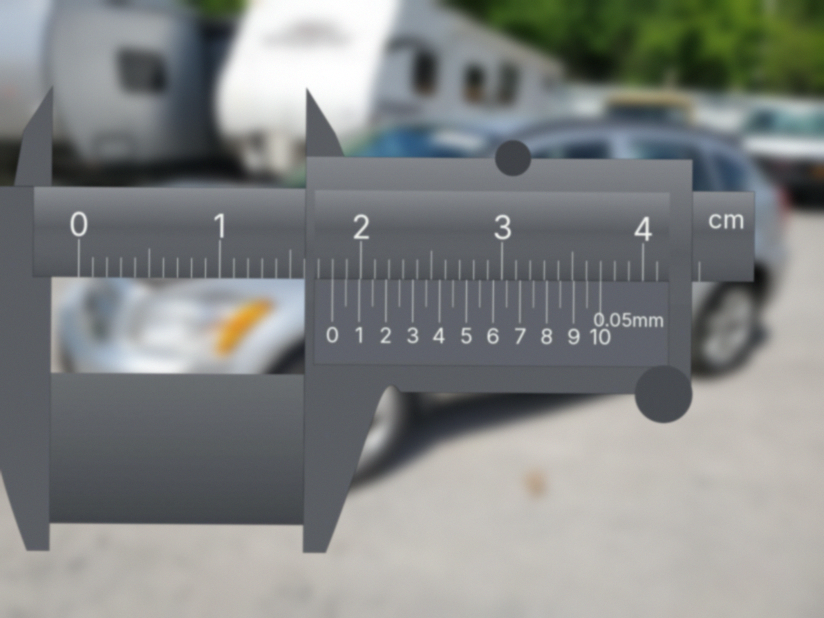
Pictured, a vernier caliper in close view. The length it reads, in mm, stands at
18.0 mm
